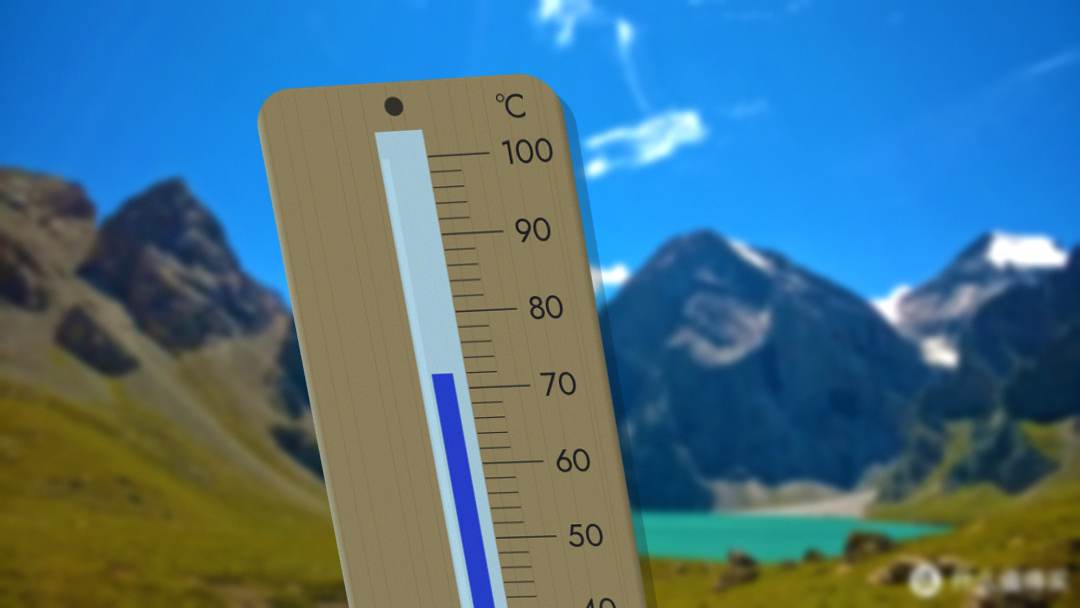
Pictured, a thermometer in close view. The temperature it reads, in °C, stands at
72 °C
